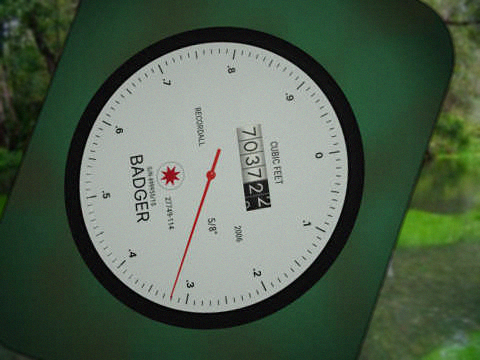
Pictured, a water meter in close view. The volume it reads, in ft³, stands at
703722.32 ft³
